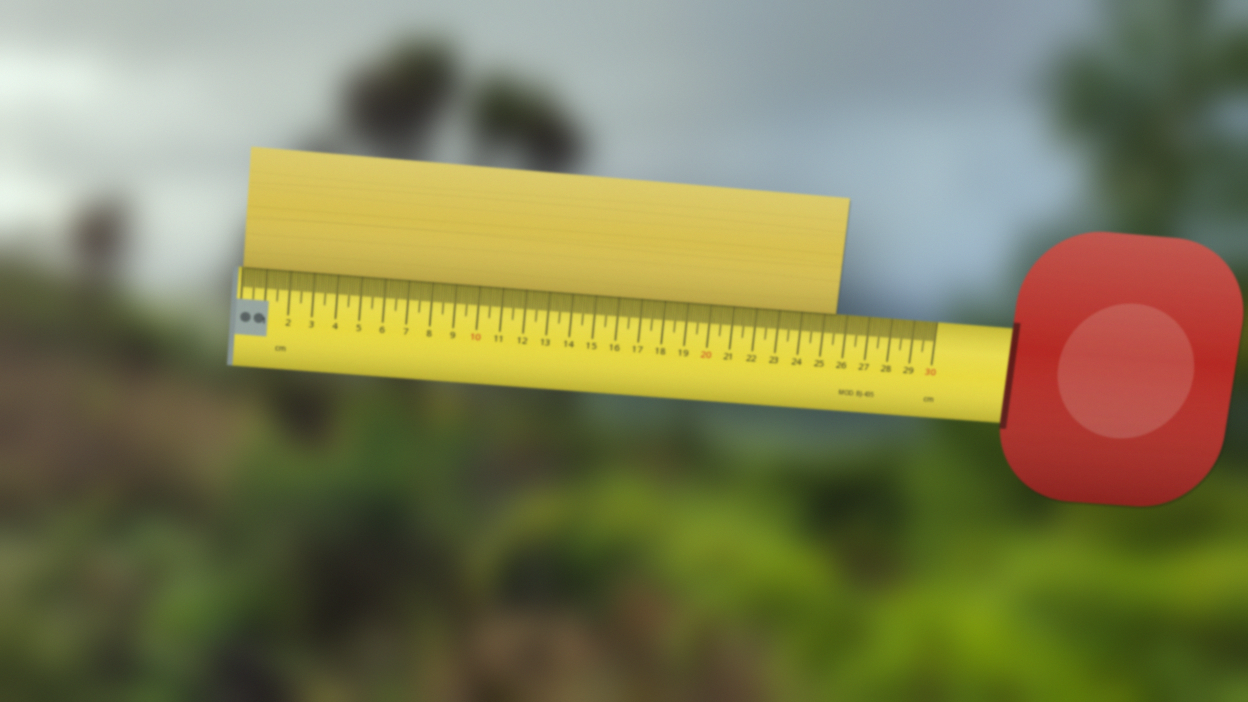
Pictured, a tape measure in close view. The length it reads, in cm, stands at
25.5 cm
